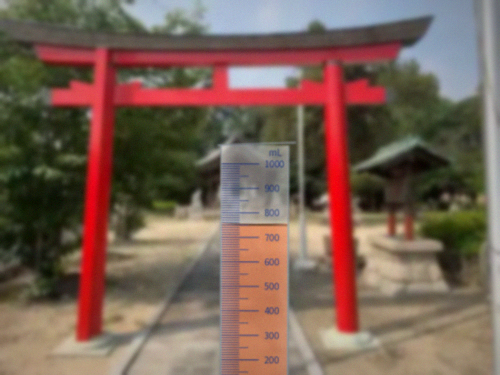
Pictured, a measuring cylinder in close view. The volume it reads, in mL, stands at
750 mL
